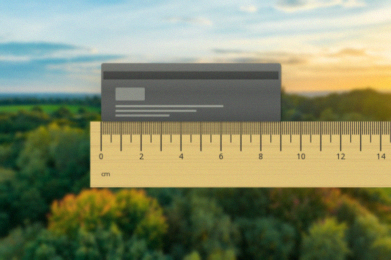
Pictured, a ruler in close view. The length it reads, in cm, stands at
9 cm
